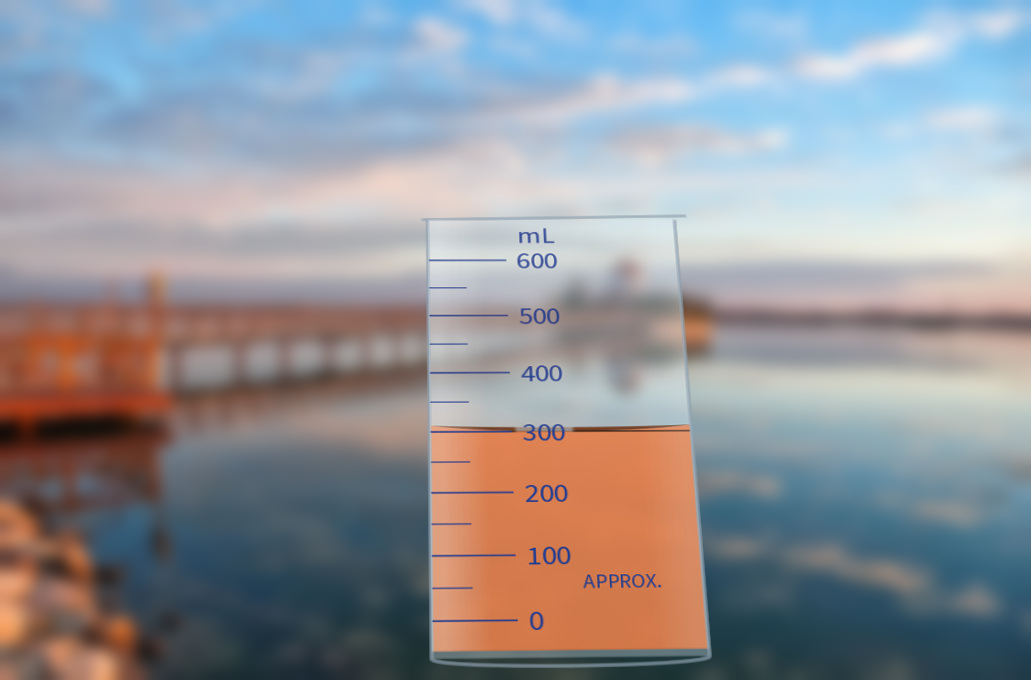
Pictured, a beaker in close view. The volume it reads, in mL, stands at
300 mL
